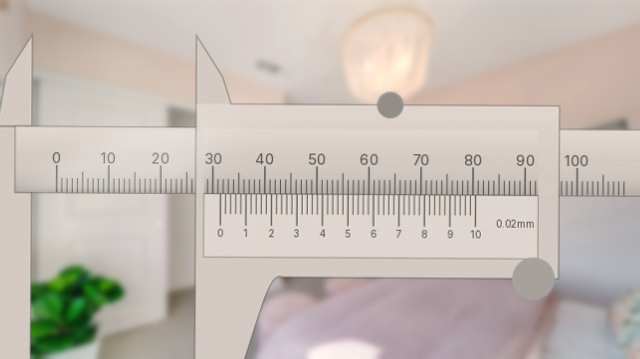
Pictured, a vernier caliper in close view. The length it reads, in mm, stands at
31.5 mm
